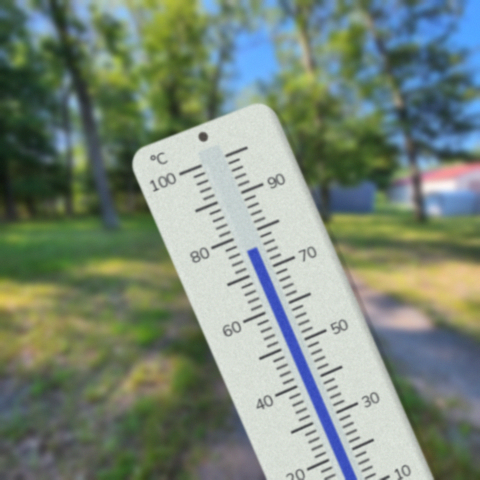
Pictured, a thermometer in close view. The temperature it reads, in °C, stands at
76 °C
